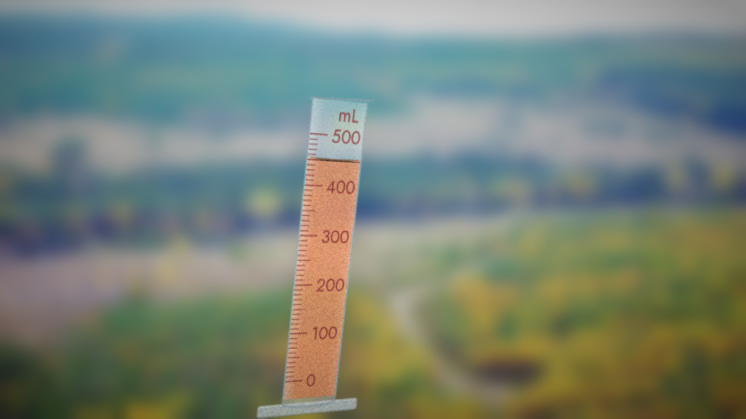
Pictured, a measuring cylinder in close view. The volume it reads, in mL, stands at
450 mL
